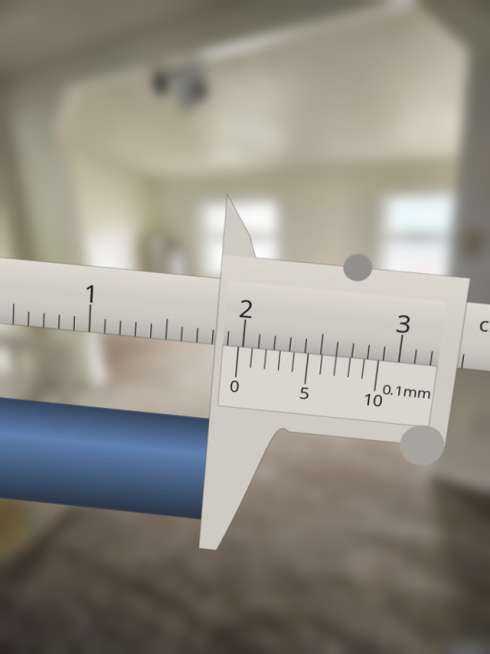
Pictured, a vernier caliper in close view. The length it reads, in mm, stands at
19.7 mm
